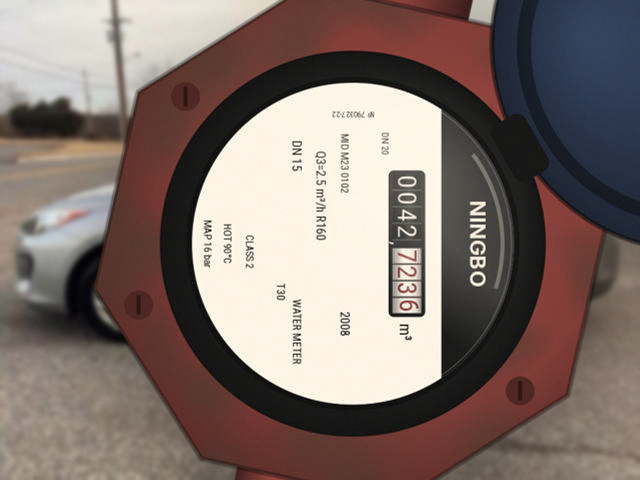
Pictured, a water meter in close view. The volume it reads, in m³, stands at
42.7236 m³
